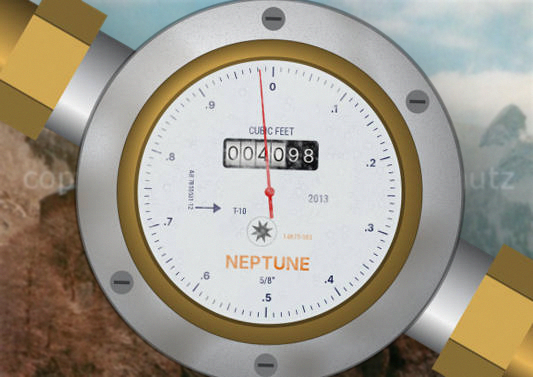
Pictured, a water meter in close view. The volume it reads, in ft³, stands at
4097.98 ft³
